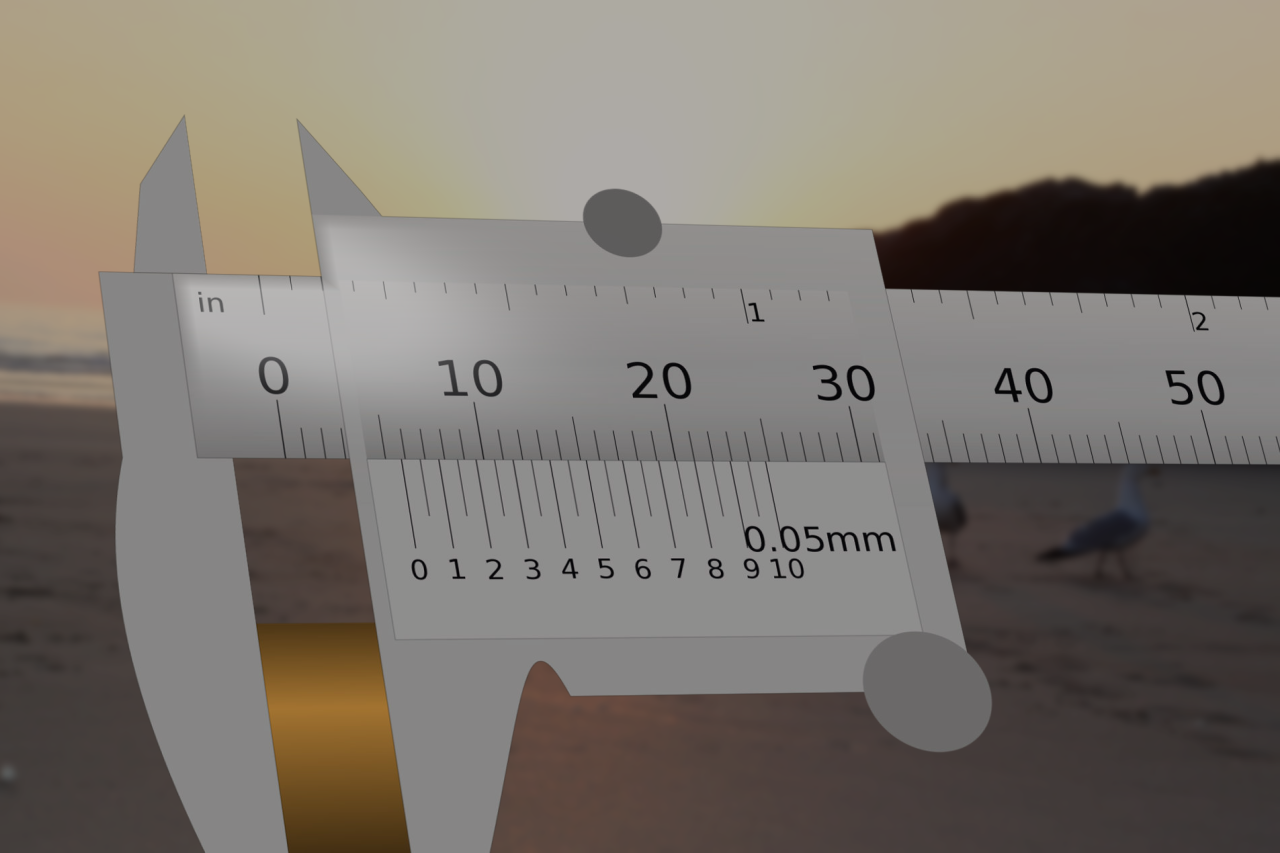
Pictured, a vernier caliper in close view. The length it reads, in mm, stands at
5.8 mm
